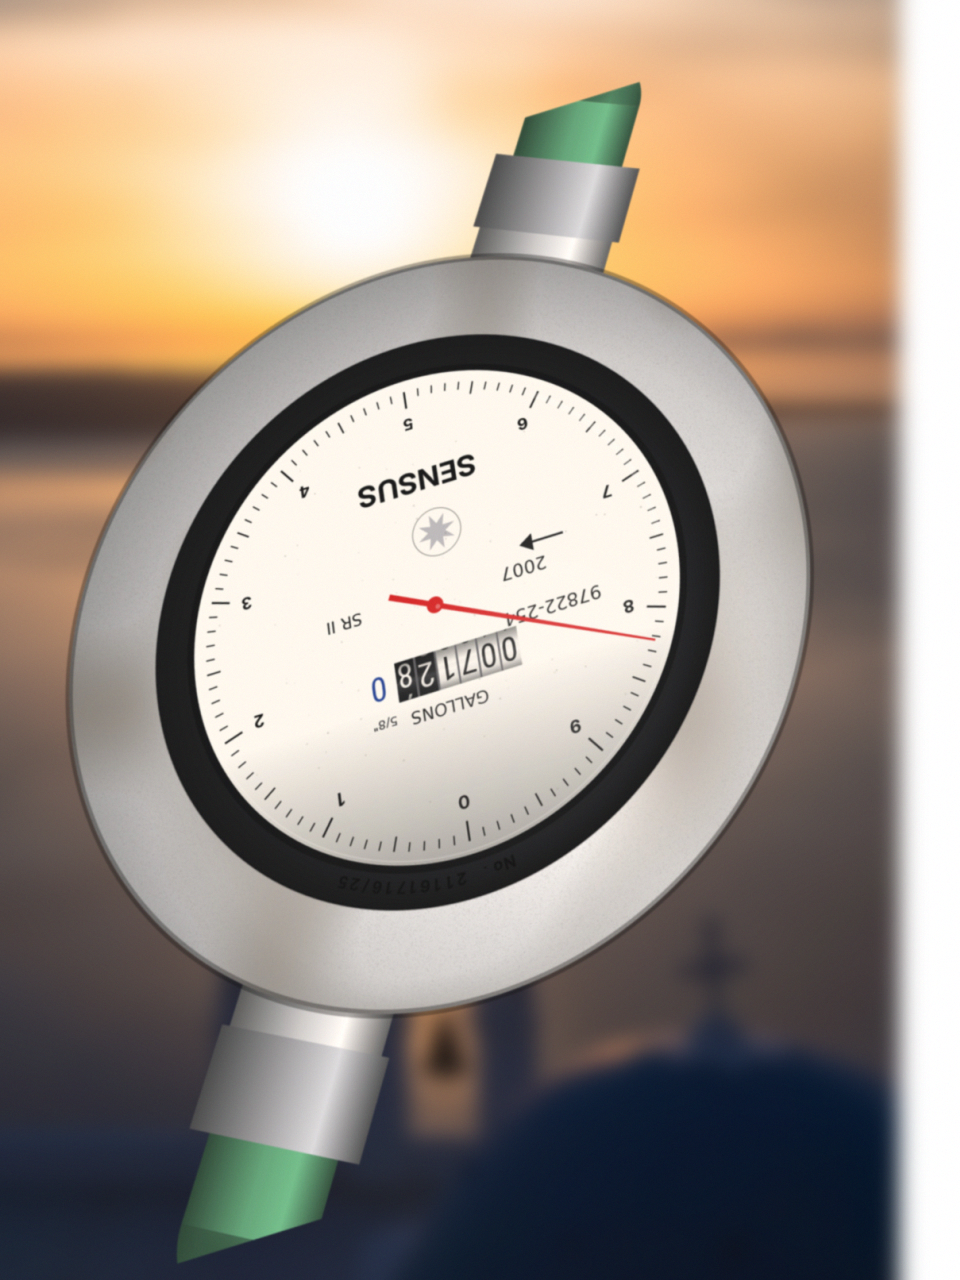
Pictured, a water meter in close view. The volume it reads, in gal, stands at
71278.2 gal
